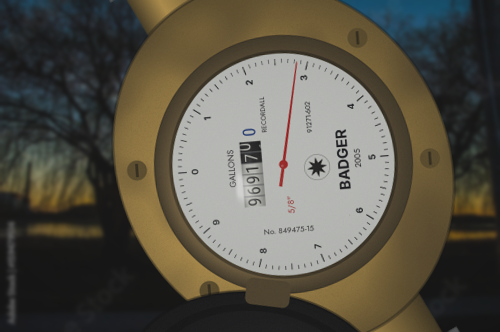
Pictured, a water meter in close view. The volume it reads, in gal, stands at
9691702.8 gal
